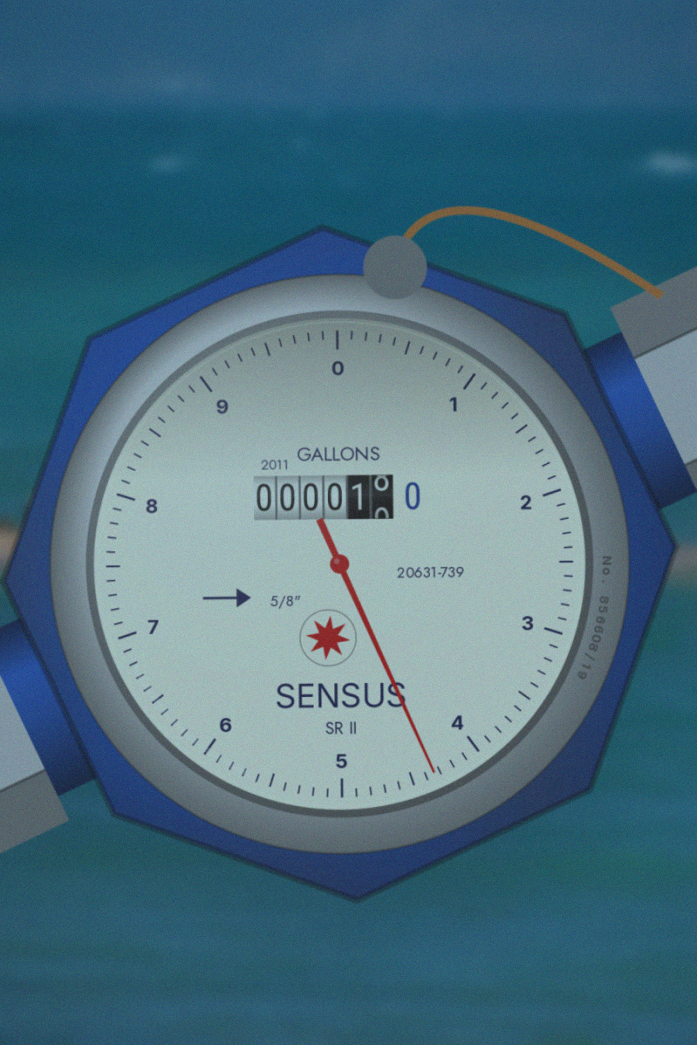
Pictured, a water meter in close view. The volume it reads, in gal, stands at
184.3 gal
